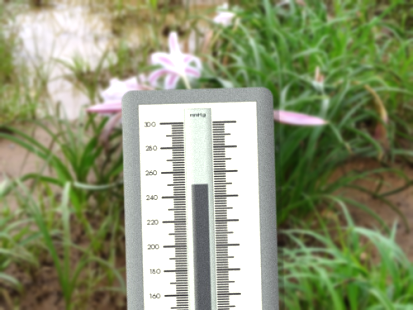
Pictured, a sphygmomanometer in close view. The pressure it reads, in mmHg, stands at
250 mmHg
